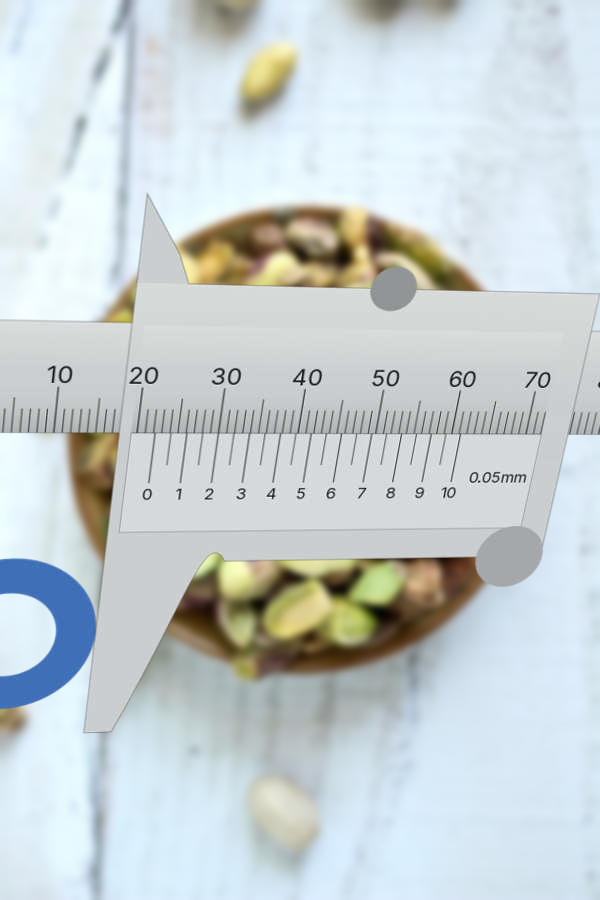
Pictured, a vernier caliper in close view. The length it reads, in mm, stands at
22.2 mm
